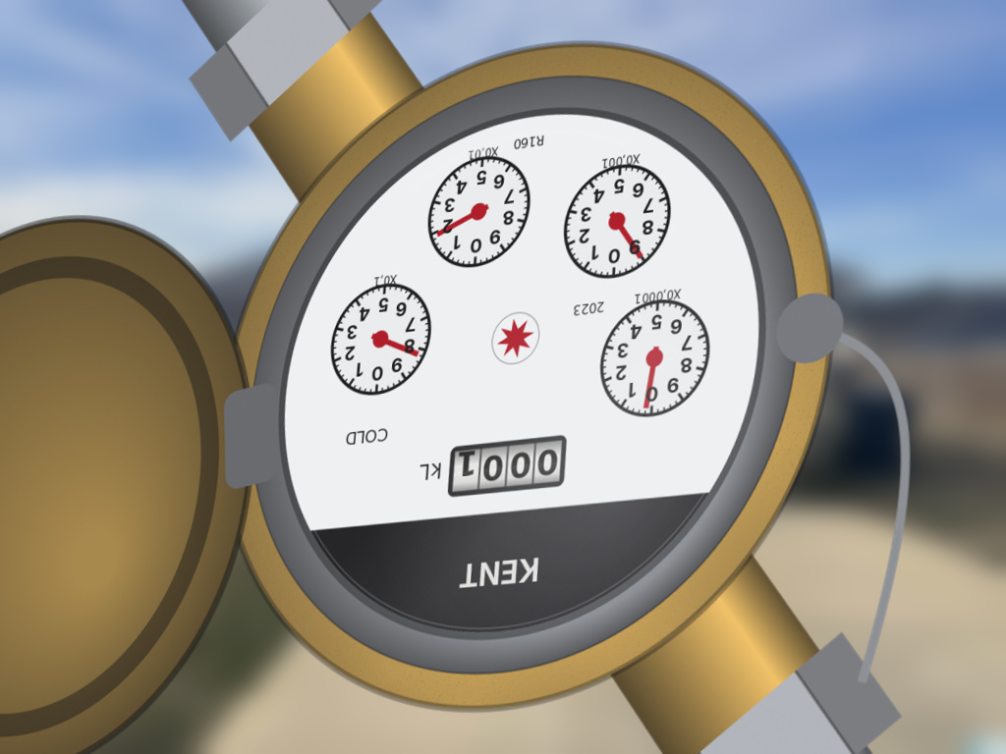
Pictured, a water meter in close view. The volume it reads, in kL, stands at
0.8190 kL
